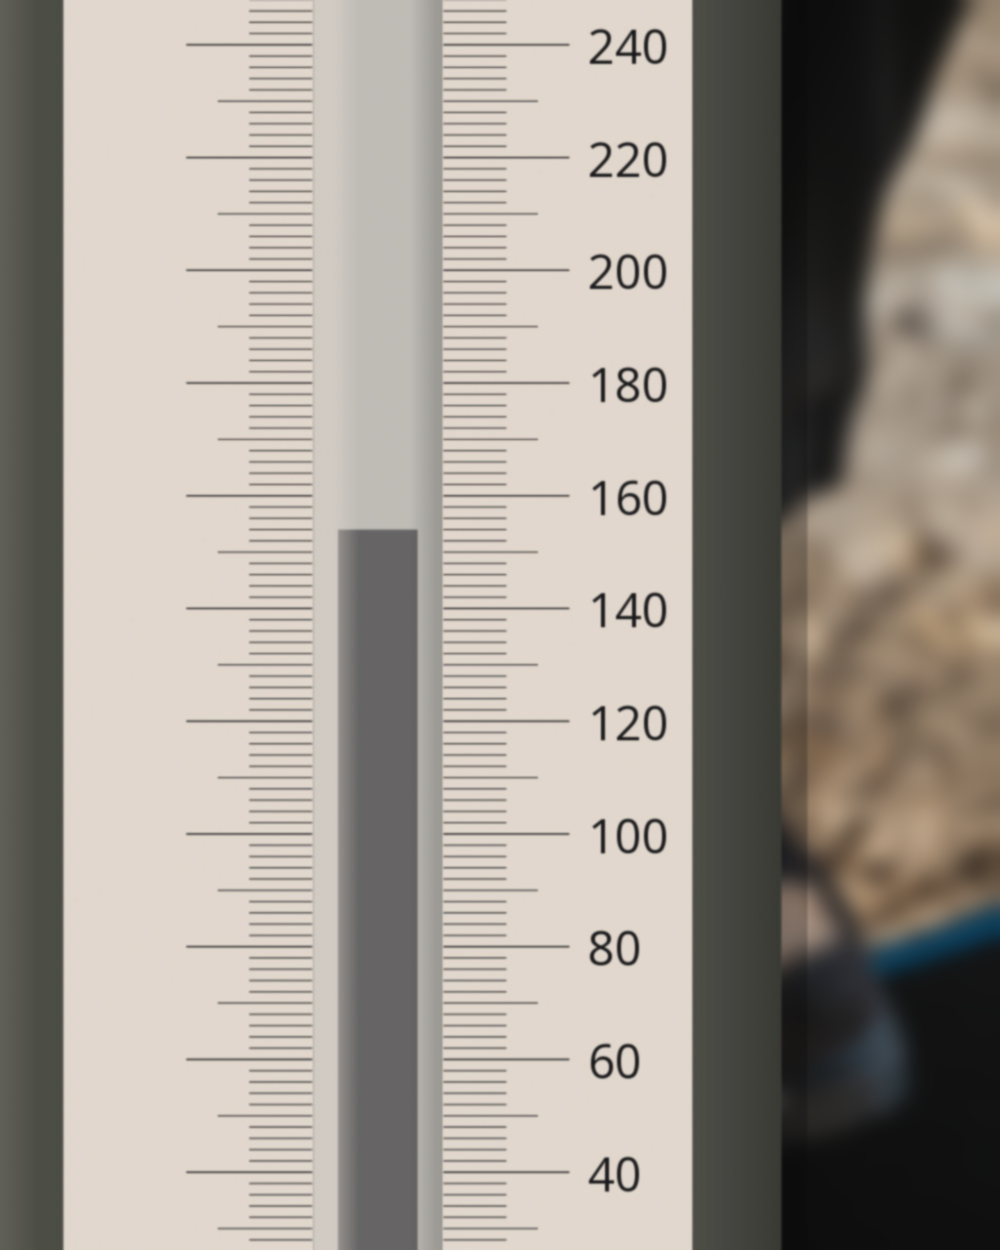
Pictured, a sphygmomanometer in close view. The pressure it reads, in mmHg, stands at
154 mmHg
